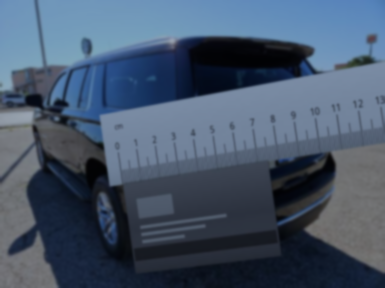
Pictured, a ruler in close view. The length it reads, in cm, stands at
7.5 cm
